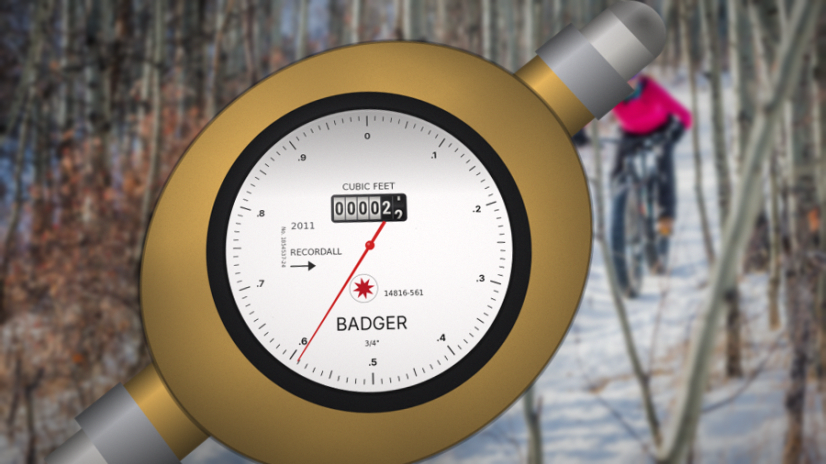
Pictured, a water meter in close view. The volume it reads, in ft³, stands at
21.59 ft³
